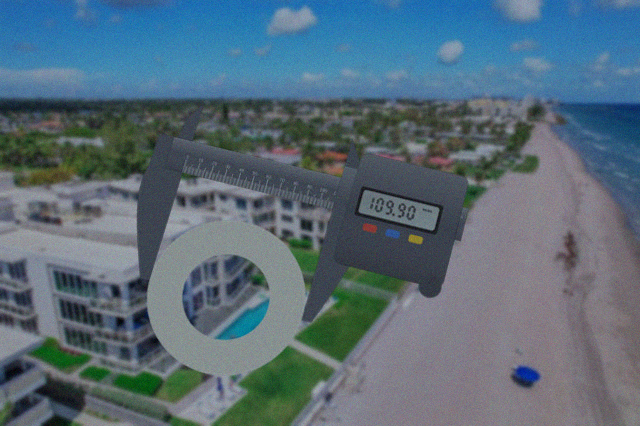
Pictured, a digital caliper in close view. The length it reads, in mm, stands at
109.90 mm
